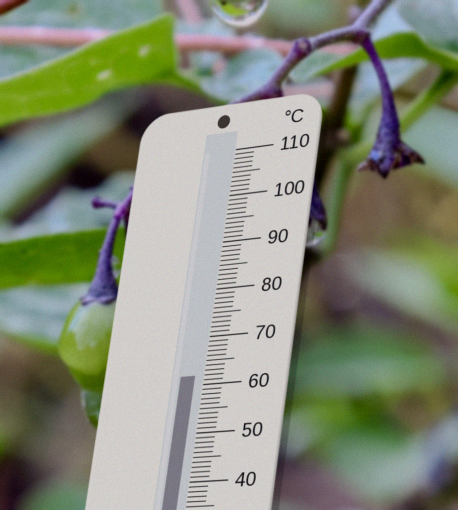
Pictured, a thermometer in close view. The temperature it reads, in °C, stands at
62 °C
